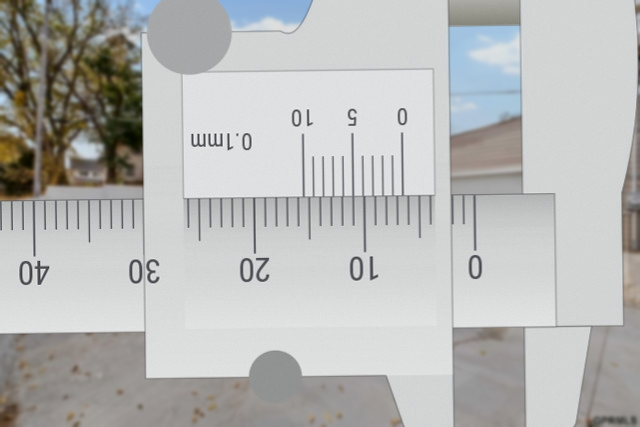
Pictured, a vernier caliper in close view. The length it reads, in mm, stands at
6.5 mm
